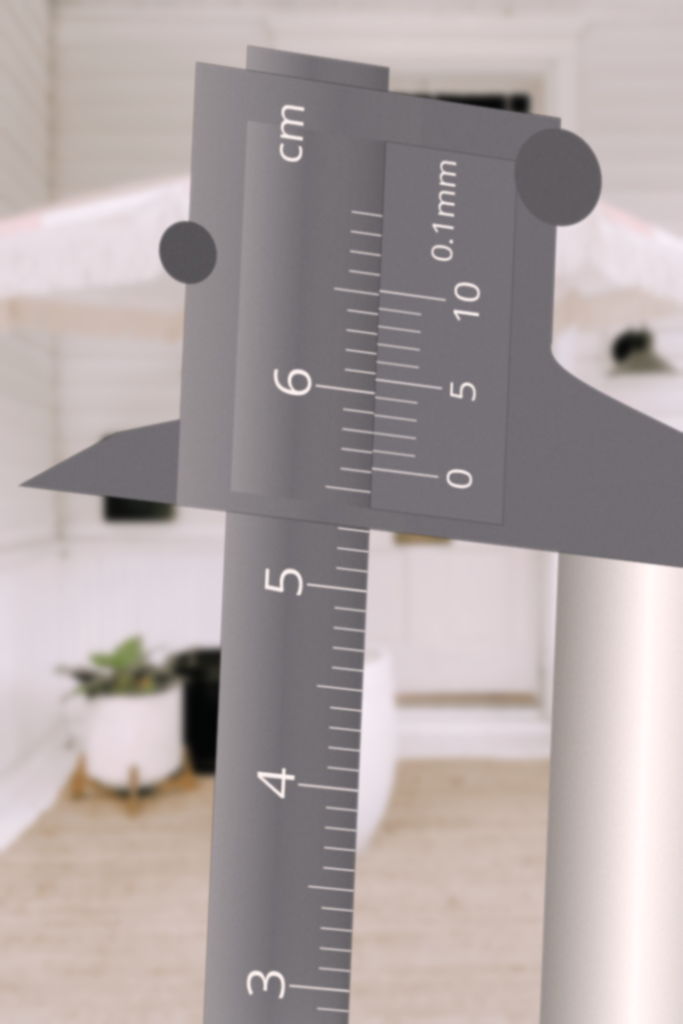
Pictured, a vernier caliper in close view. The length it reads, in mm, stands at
56.2 mm
